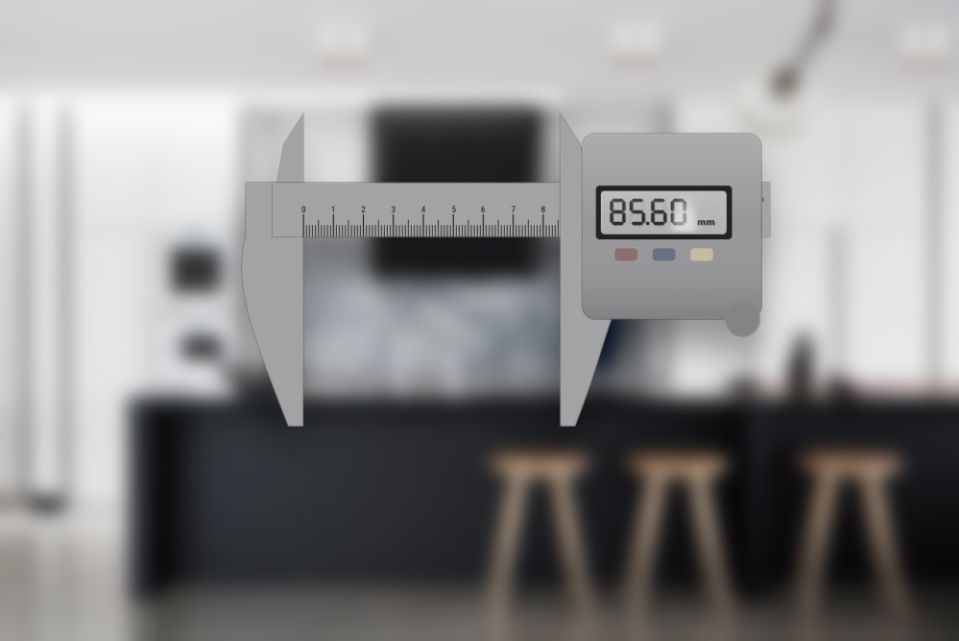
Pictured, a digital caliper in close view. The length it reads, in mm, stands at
85.60 mm
